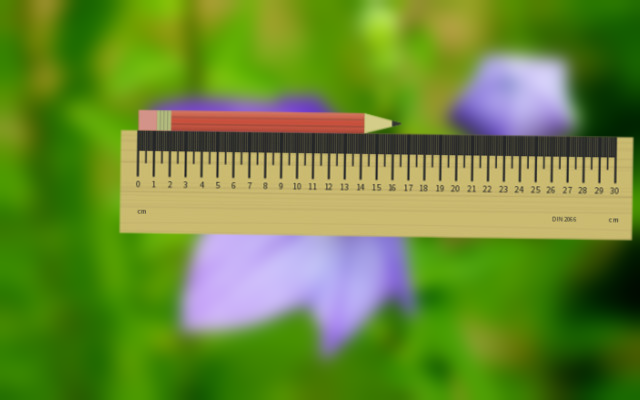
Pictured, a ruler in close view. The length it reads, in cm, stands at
16.5 cm
